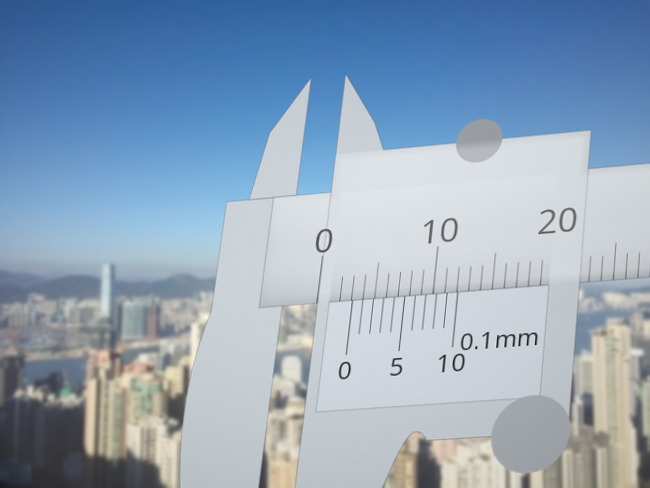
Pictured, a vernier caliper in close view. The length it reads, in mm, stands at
3.1 mm
